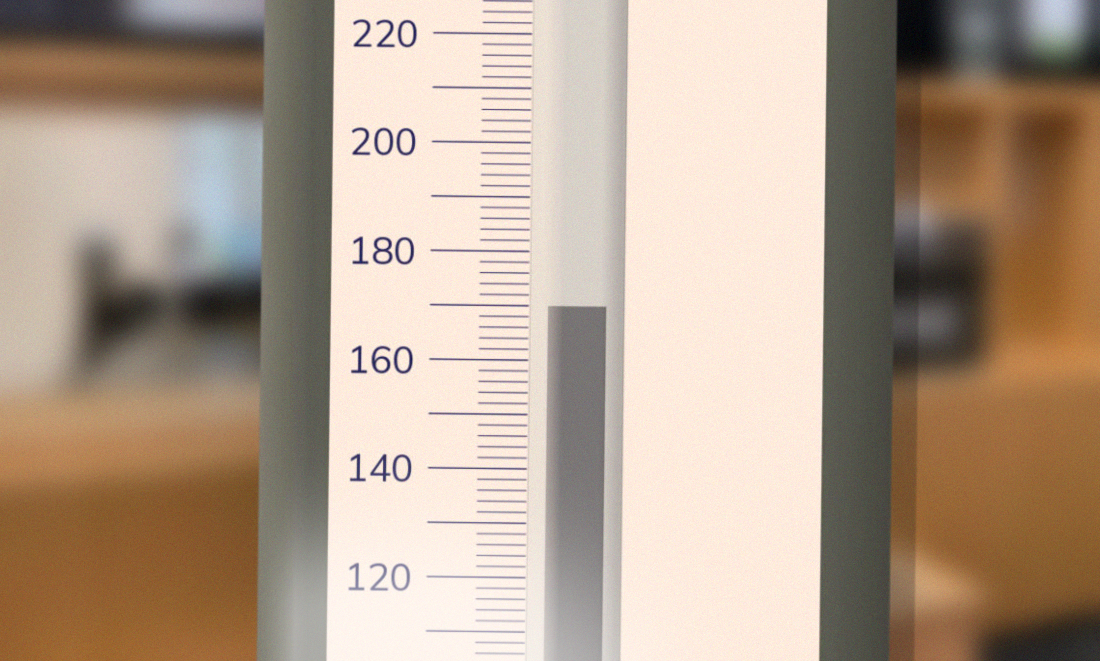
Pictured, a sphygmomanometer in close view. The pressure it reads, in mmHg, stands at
170 mmHg
